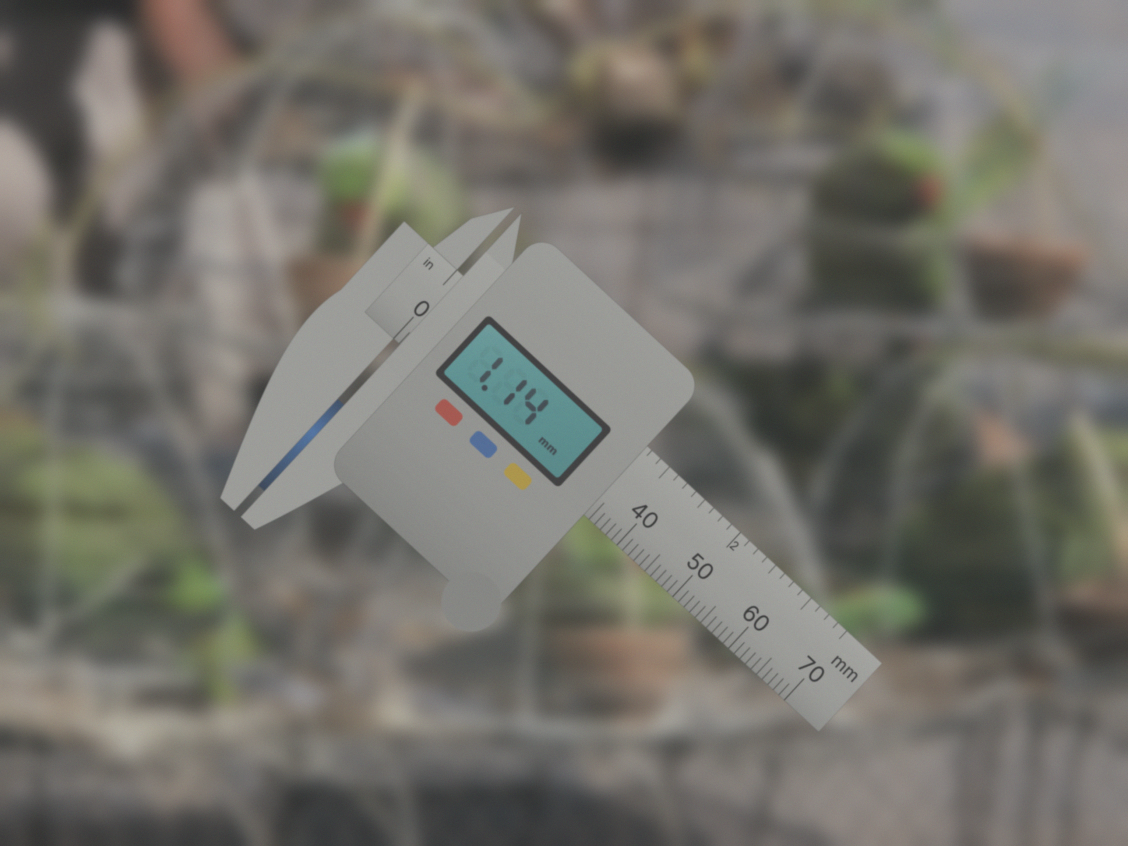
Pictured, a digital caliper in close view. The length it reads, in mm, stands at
1.14 mm
